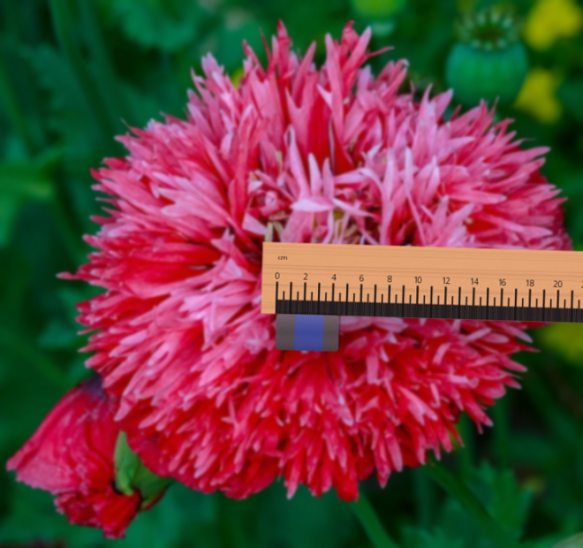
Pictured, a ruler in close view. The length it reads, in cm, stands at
4.5 cm
